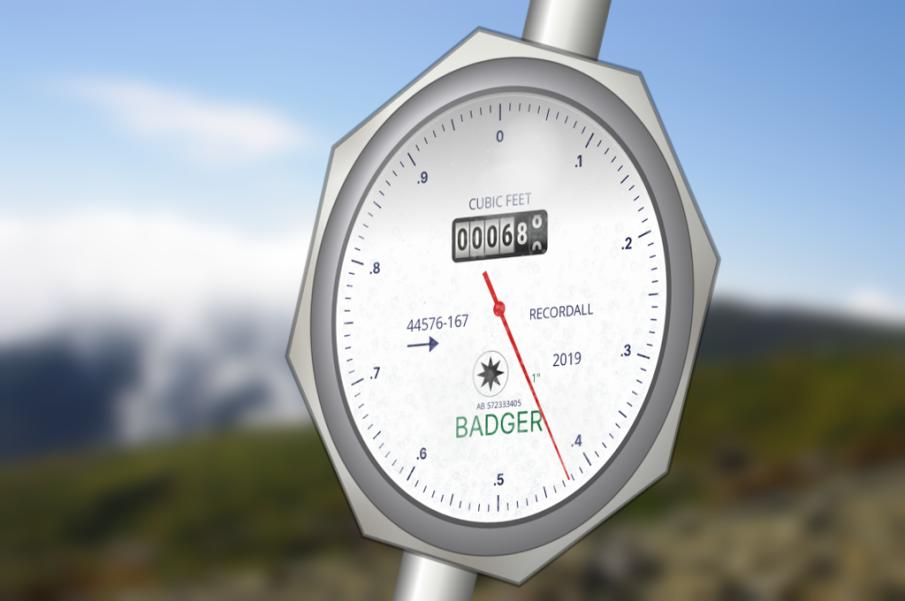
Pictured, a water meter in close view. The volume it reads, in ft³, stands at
688.42 ft³
